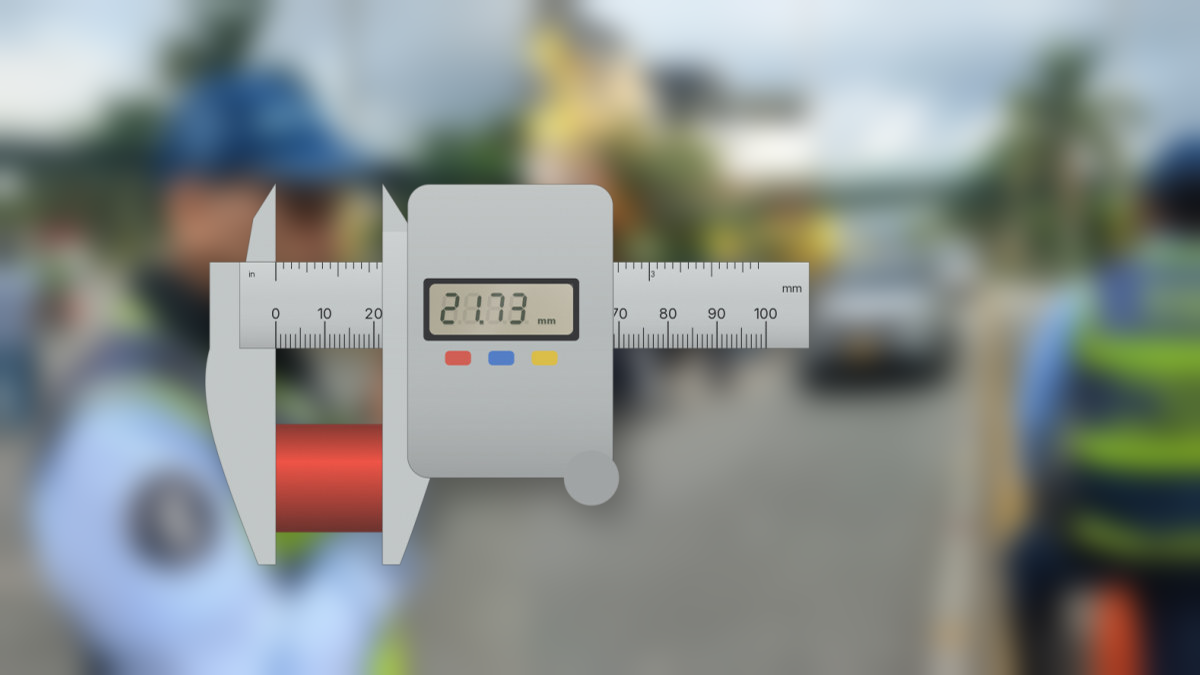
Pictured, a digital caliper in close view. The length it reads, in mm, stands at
21.73 mm
